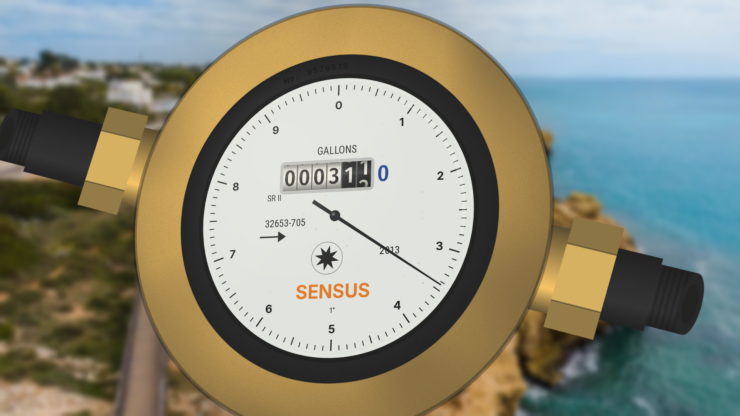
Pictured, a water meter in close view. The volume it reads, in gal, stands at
3113.4 gal
